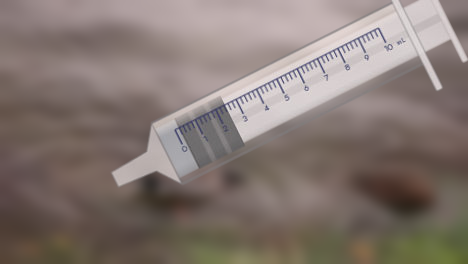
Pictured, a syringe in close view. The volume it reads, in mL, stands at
0.2 mL
